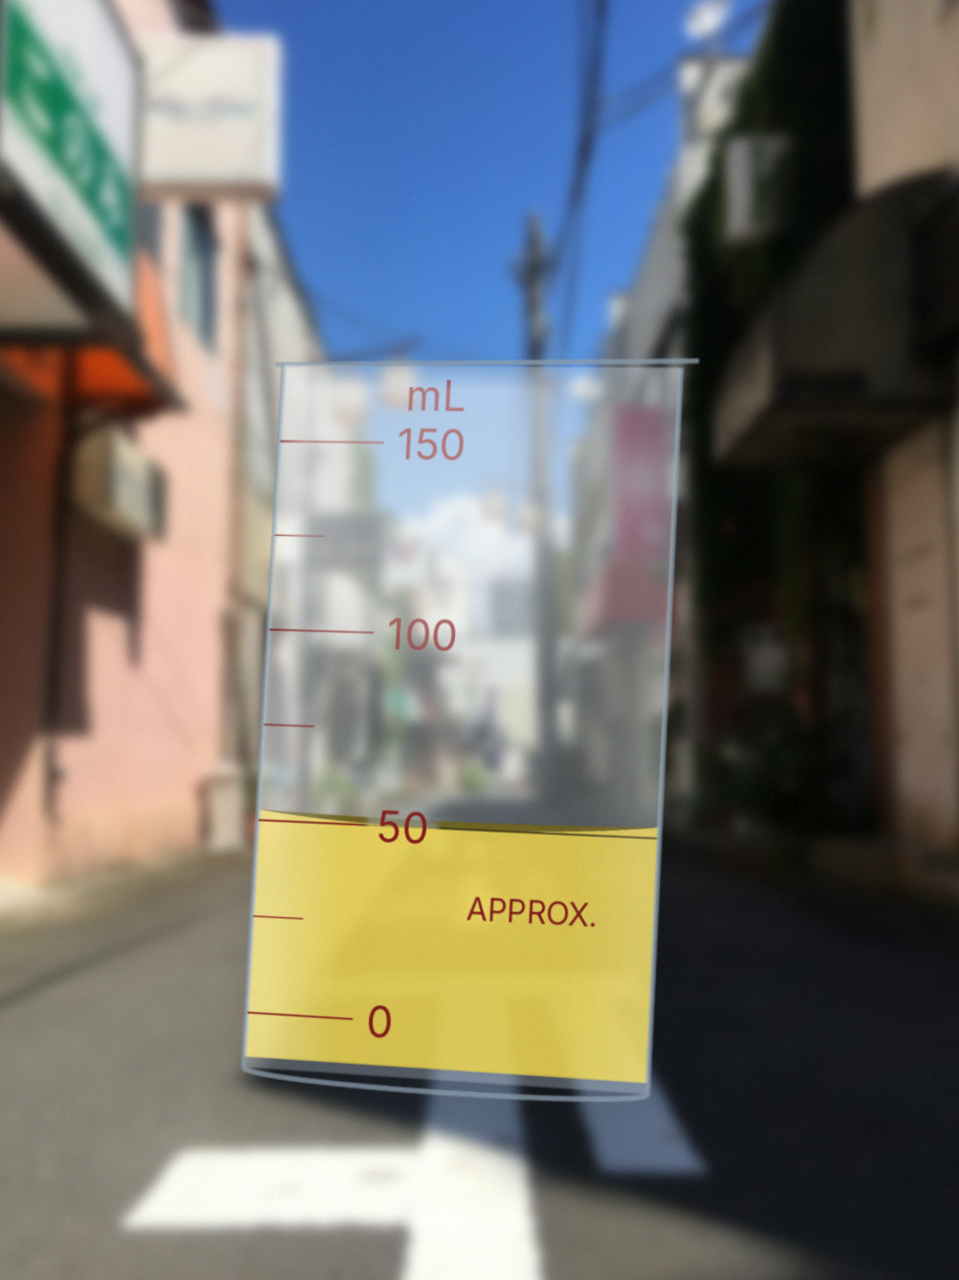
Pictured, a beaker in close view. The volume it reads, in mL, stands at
50 mL
